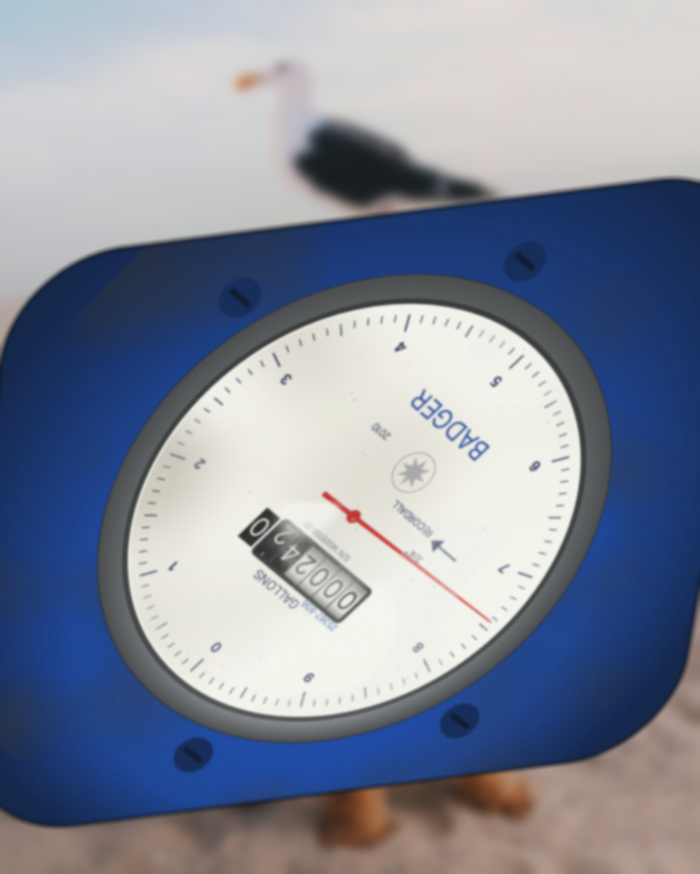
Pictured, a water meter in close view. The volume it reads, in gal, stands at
2417.4 gal
